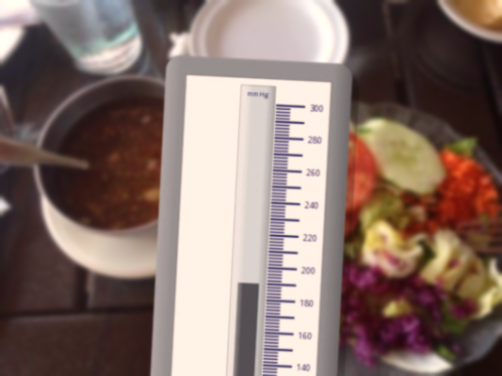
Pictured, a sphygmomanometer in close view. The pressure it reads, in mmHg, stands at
190 mmHg
